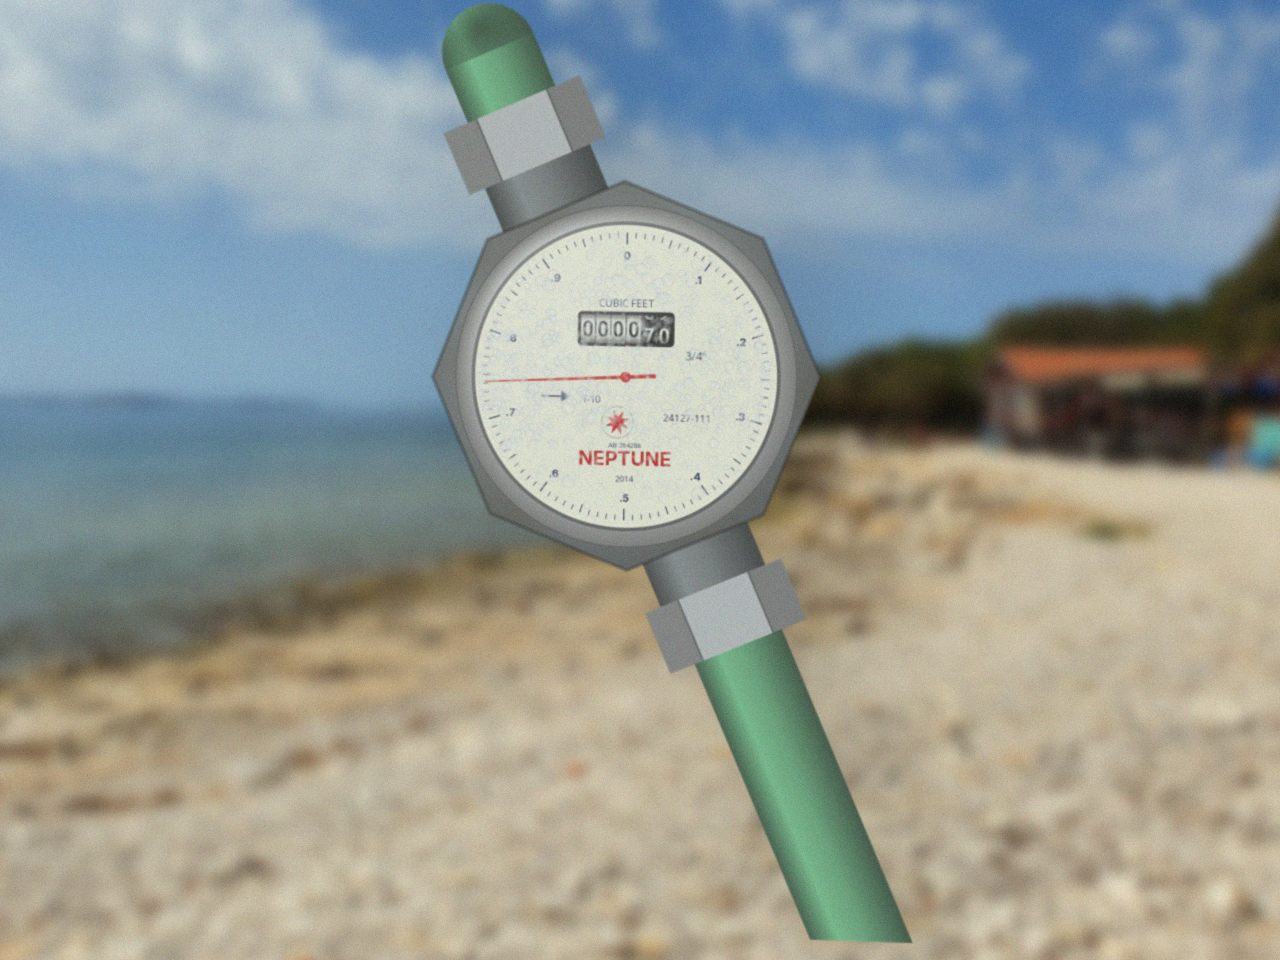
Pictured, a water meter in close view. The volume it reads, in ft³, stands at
69.74 ft³
